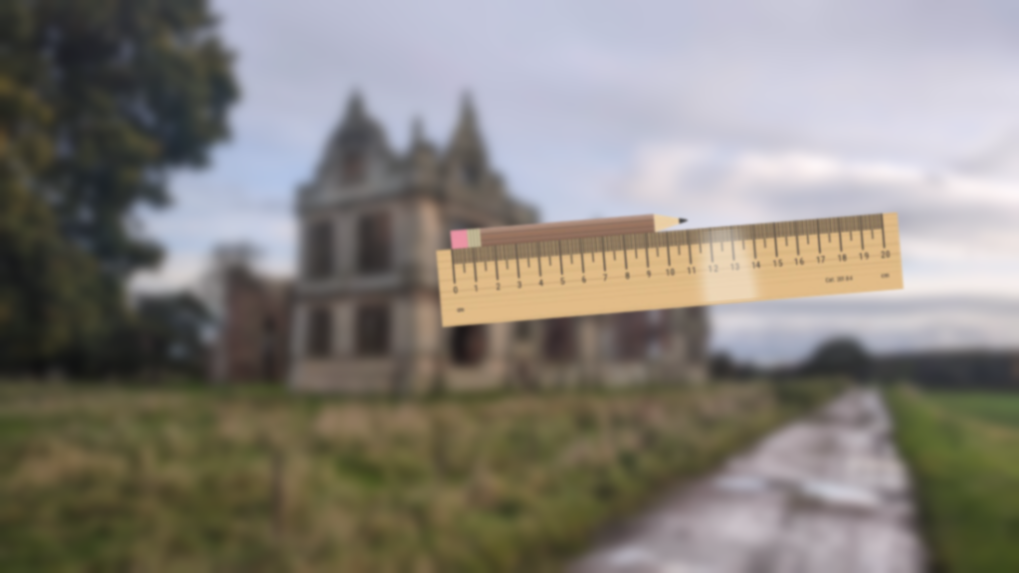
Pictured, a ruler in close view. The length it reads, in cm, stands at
11 cm
